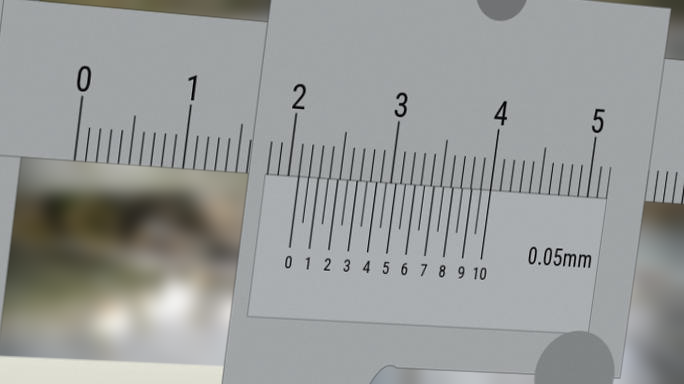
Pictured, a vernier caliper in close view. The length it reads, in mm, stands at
21.0 mm
